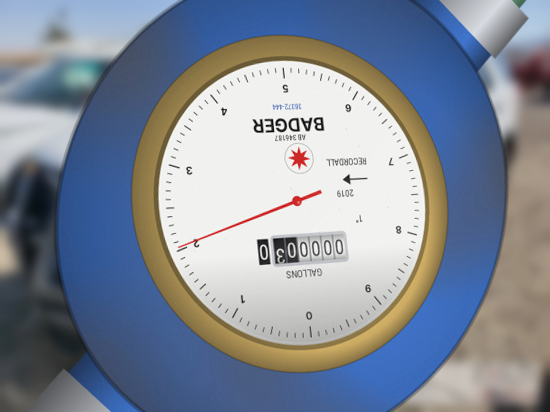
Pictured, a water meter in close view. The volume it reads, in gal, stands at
32.0 gal
